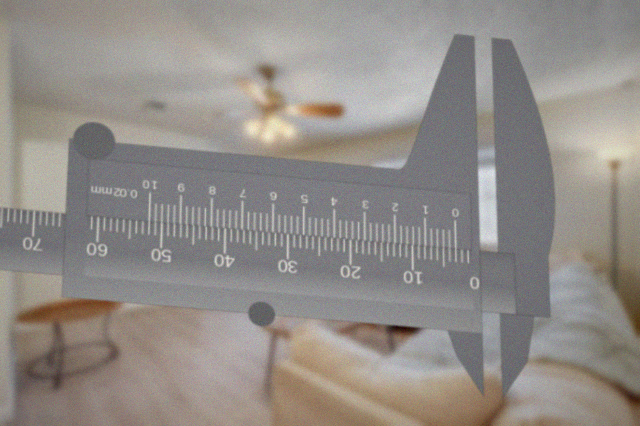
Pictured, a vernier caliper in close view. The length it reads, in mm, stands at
3.0 mm
